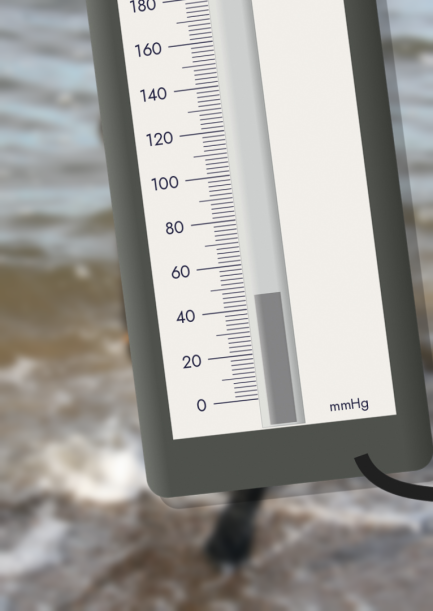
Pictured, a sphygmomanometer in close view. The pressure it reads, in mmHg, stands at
46 mmHg
